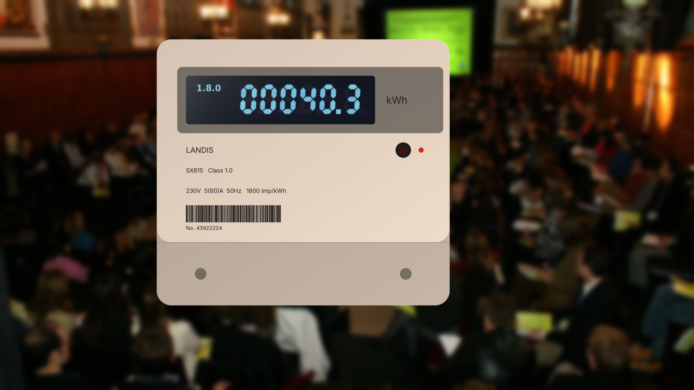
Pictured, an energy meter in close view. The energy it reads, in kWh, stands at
40.3 kWh
